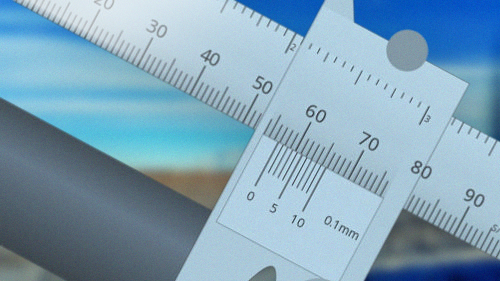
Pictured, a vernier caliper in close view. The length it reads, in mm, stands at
56.8 mm
